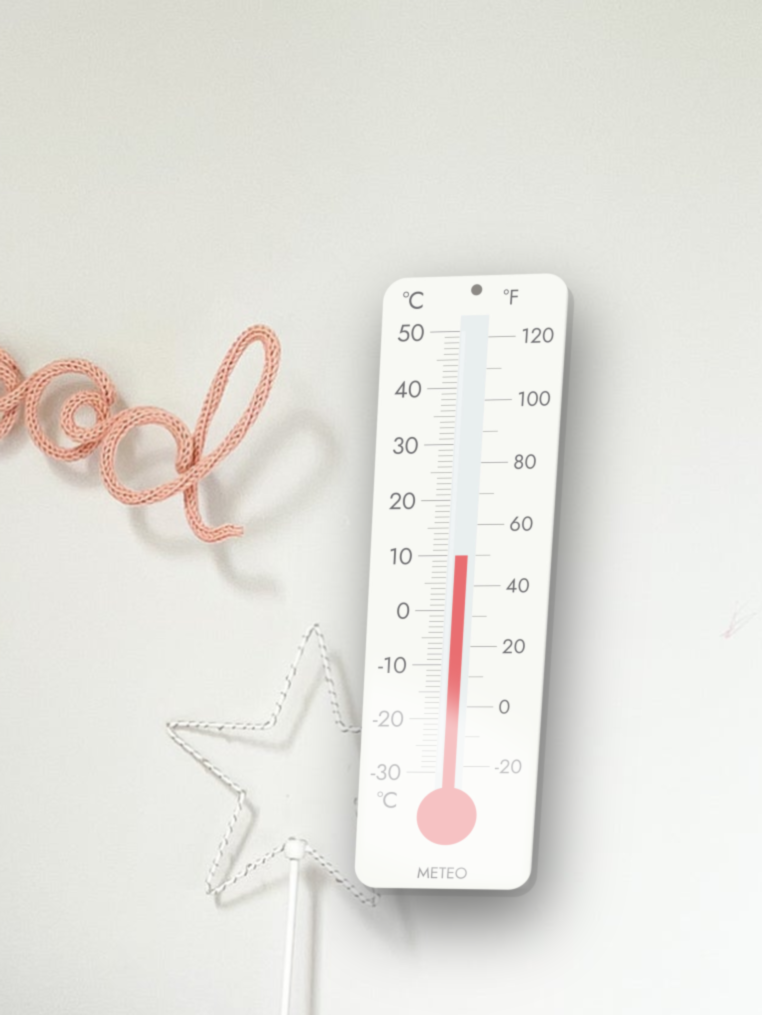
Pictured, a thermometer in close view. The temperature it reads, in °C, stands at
10 °C
